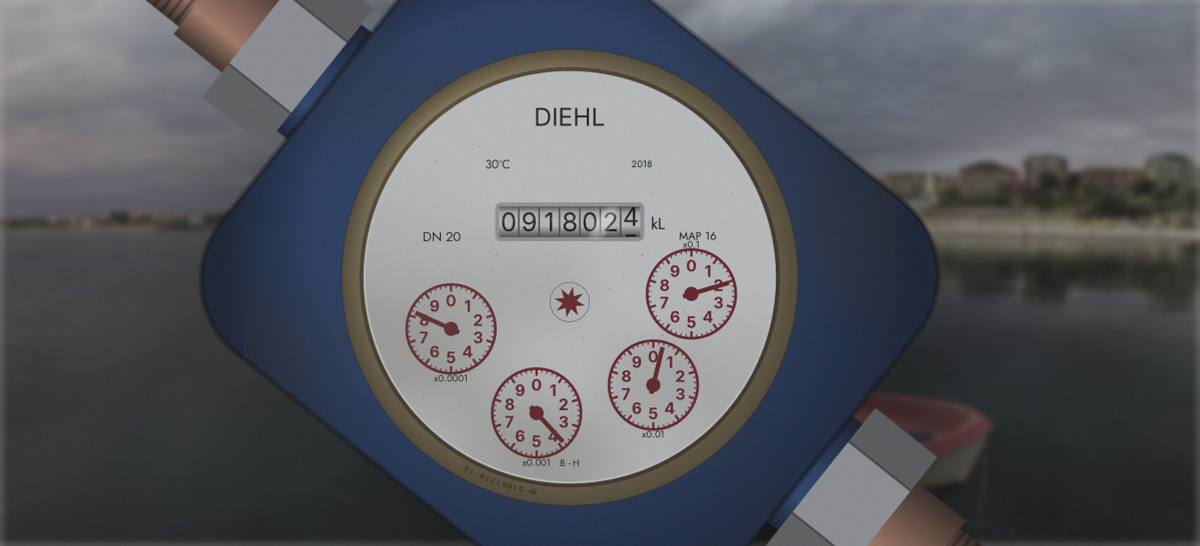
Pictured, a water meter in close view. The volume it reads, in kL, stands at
918024.2038 kL
